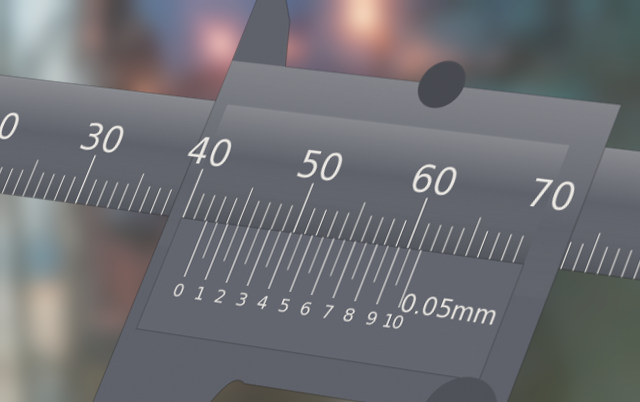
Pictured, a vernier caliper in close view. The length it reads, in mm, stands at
42.2 mm
